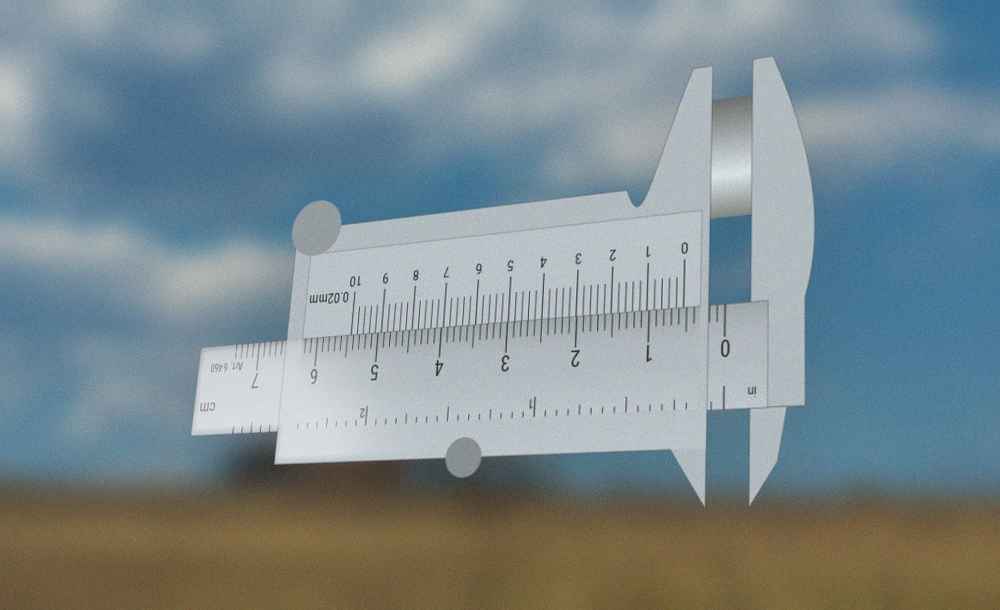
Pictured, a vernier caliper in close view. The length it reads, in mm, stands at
5.4 mm
